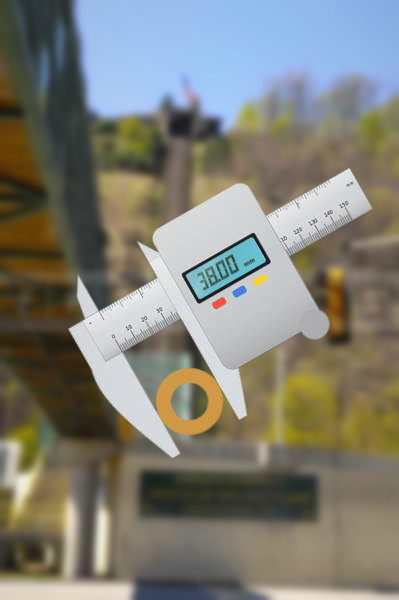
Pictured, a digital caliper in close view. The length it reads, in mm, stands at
38.00 mm
